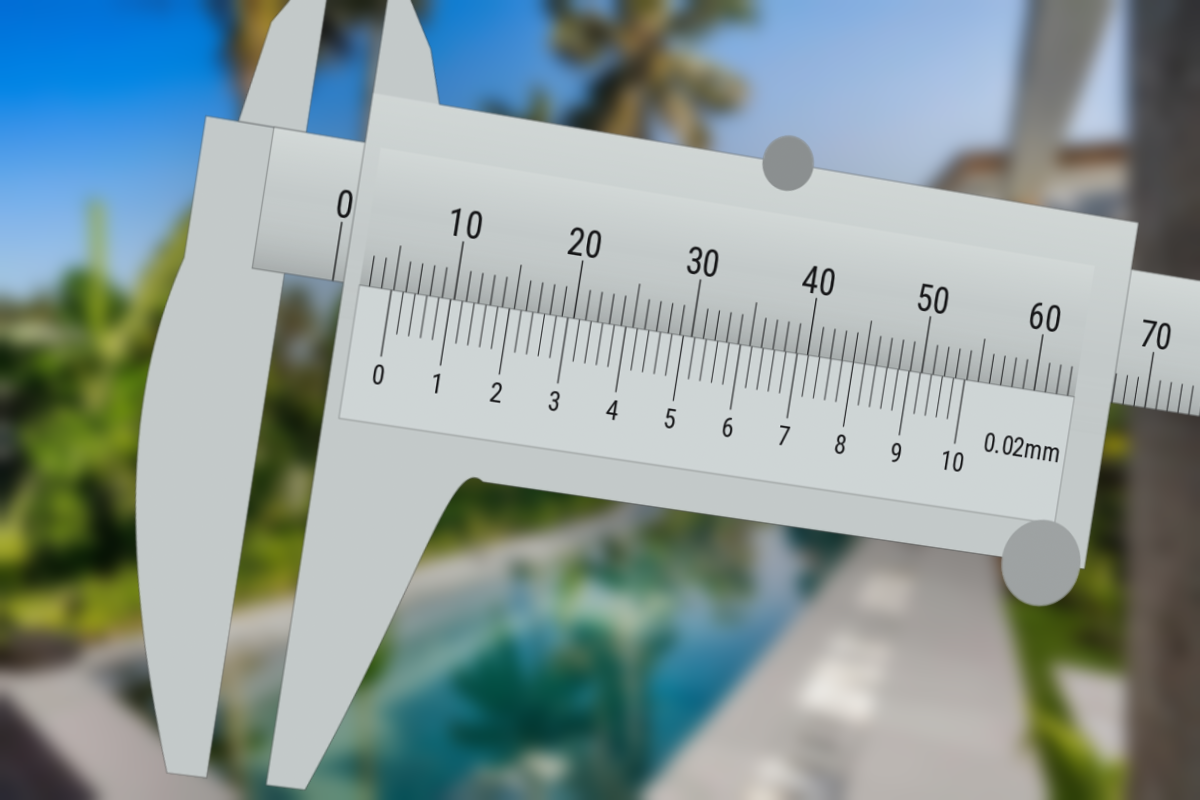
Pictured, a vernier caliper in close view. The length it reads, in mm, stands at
4.8 mm
